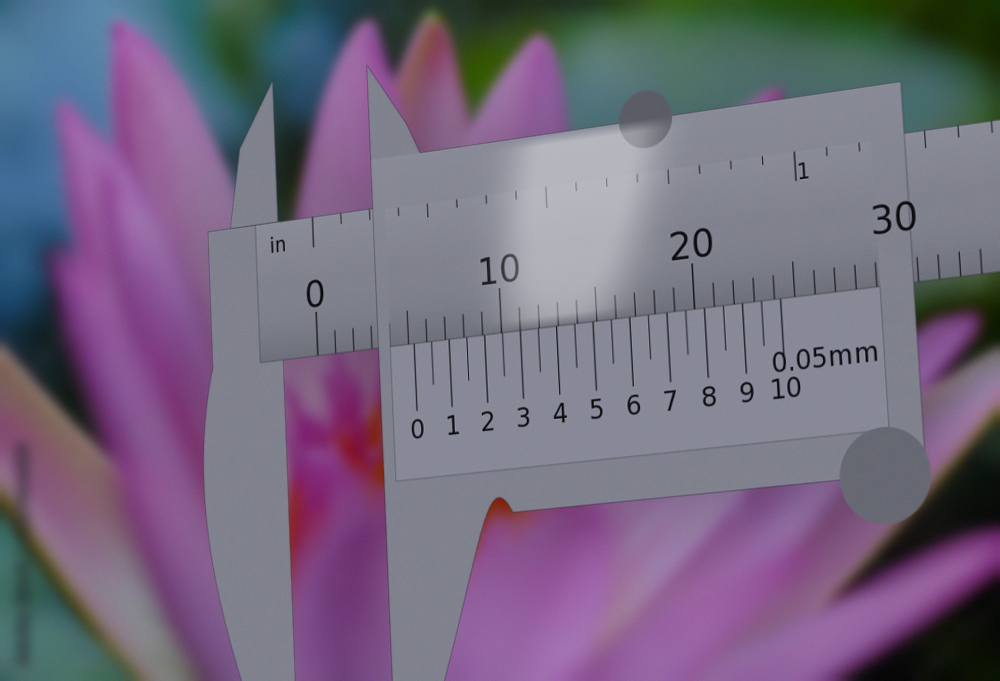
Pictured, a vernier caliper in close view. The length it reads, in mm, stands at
5.3 mm
